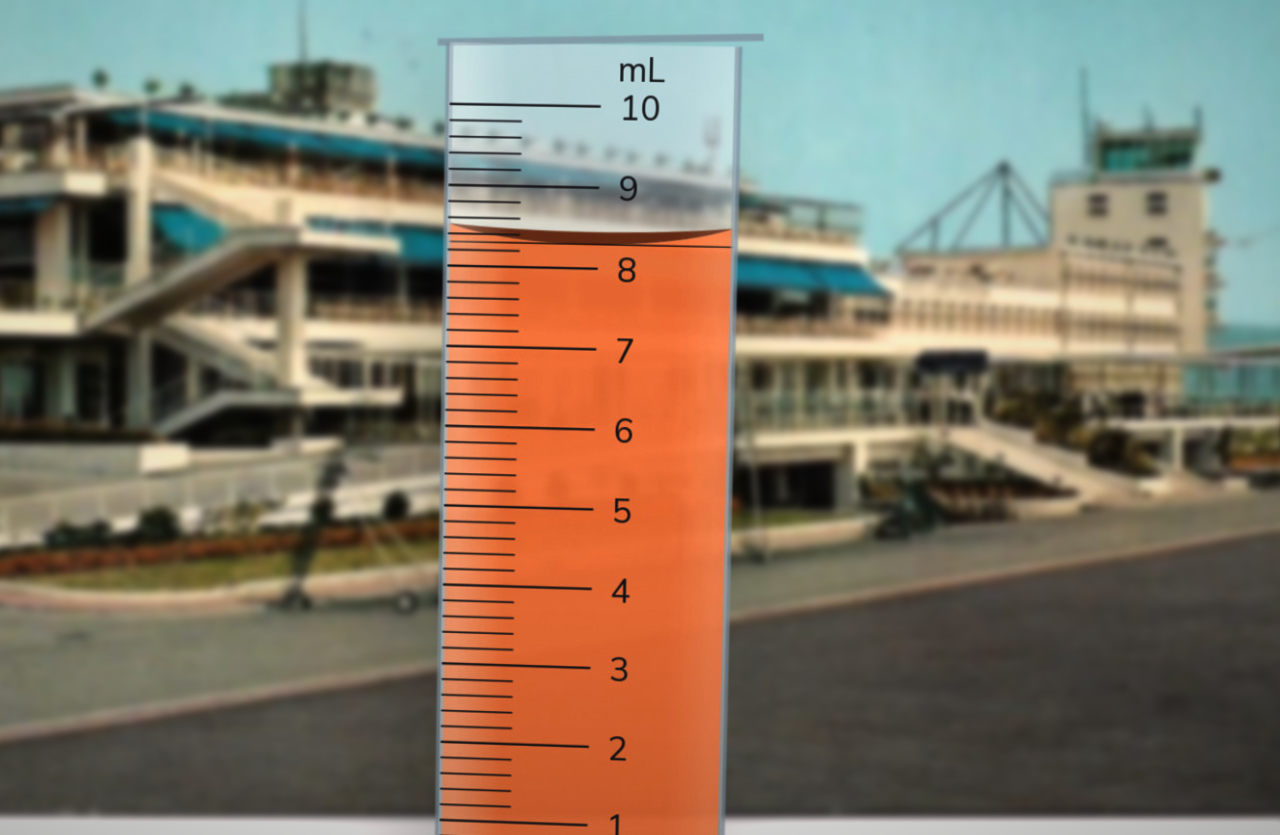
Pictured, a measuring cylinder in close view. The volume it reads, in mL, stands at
8.3 mL
